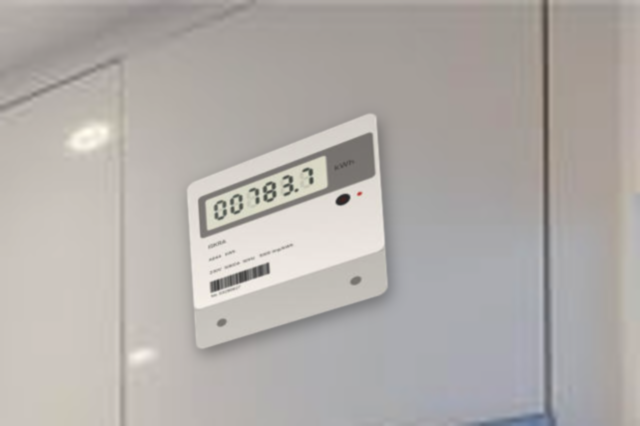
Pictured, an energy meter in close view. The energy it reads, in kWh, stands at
783.7 kWh
